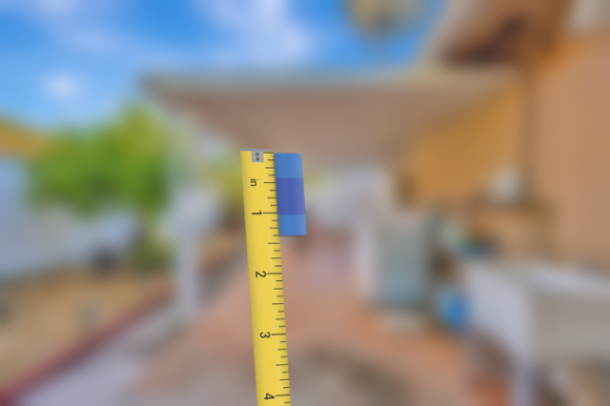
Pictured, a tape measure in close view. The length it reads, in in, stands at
1.375 in
